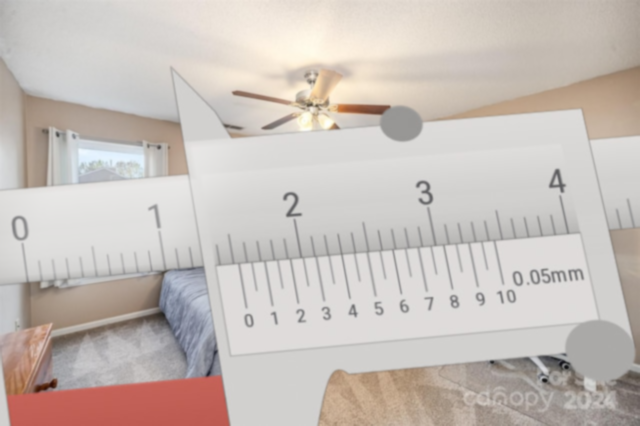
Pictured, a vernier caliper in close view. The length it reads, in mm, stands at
15.4 mm
